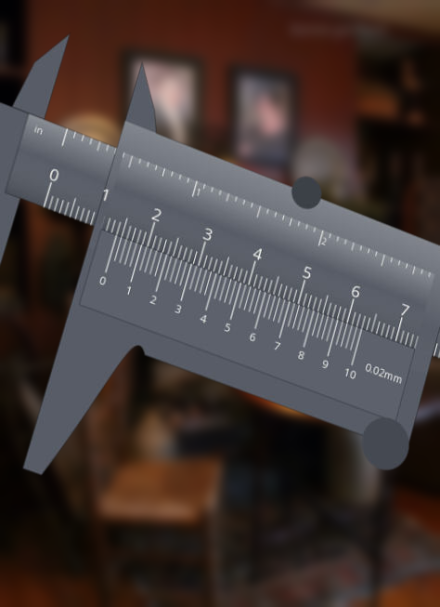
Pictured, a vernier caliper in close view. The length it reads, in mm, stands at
14.0 mm
